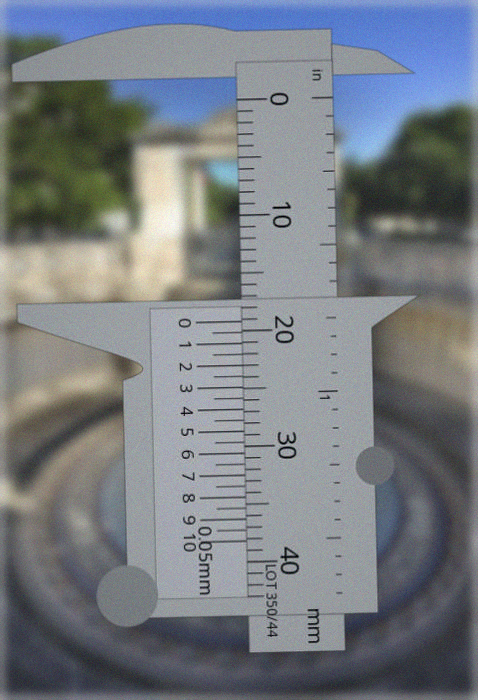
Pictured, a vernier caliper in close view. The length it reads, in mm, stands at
19.2 mm
